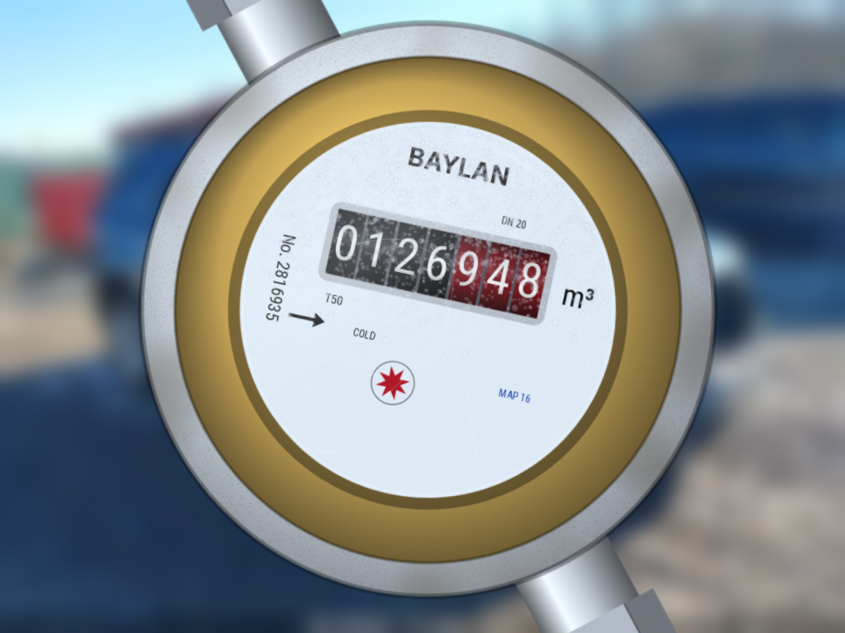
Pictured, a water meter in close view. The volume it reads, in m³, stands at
126.948 m³
